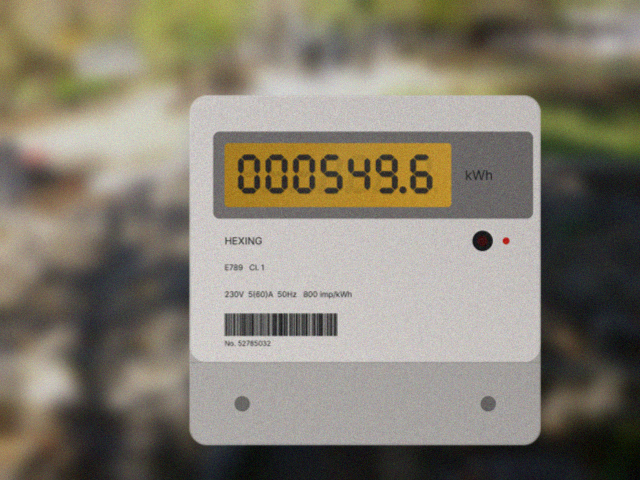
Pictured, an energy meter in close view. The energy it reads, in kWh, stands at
549.6 kWh
